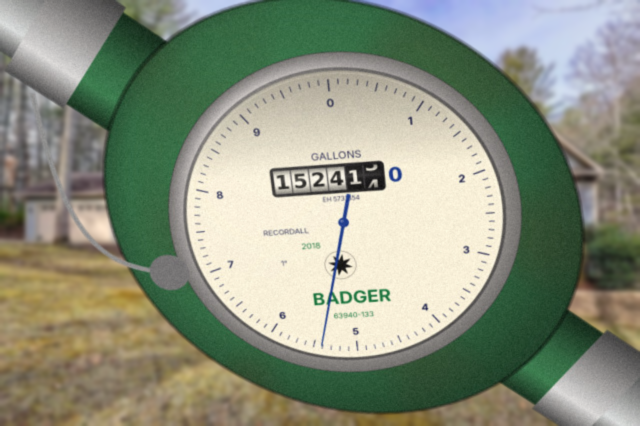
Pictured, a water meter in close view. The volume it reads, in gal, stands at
1524135.4 gal
